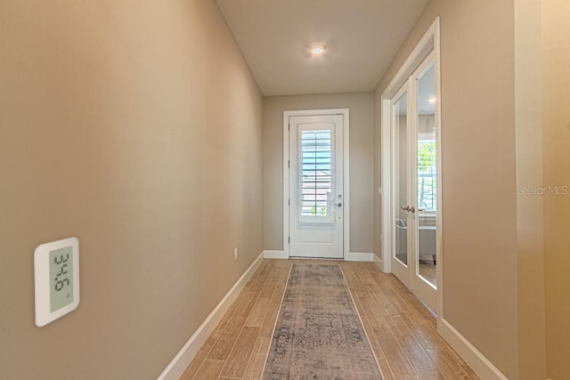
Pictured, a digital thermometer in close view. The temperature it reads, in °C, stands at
34.6 °C
